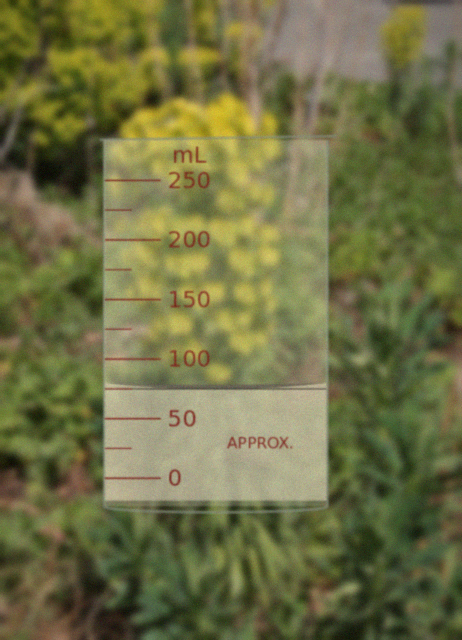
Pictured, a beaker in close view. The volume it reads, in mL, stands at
75 mL
